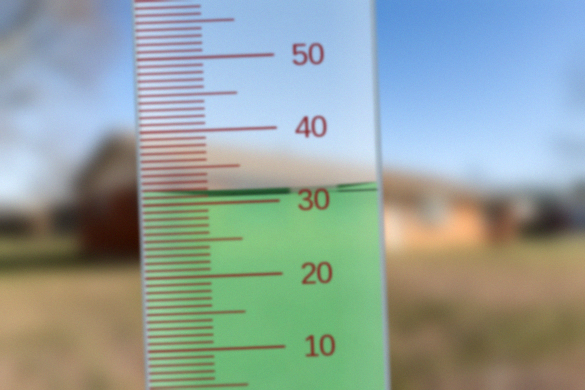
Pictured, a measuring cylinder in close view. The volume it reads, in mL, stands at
31 mL
